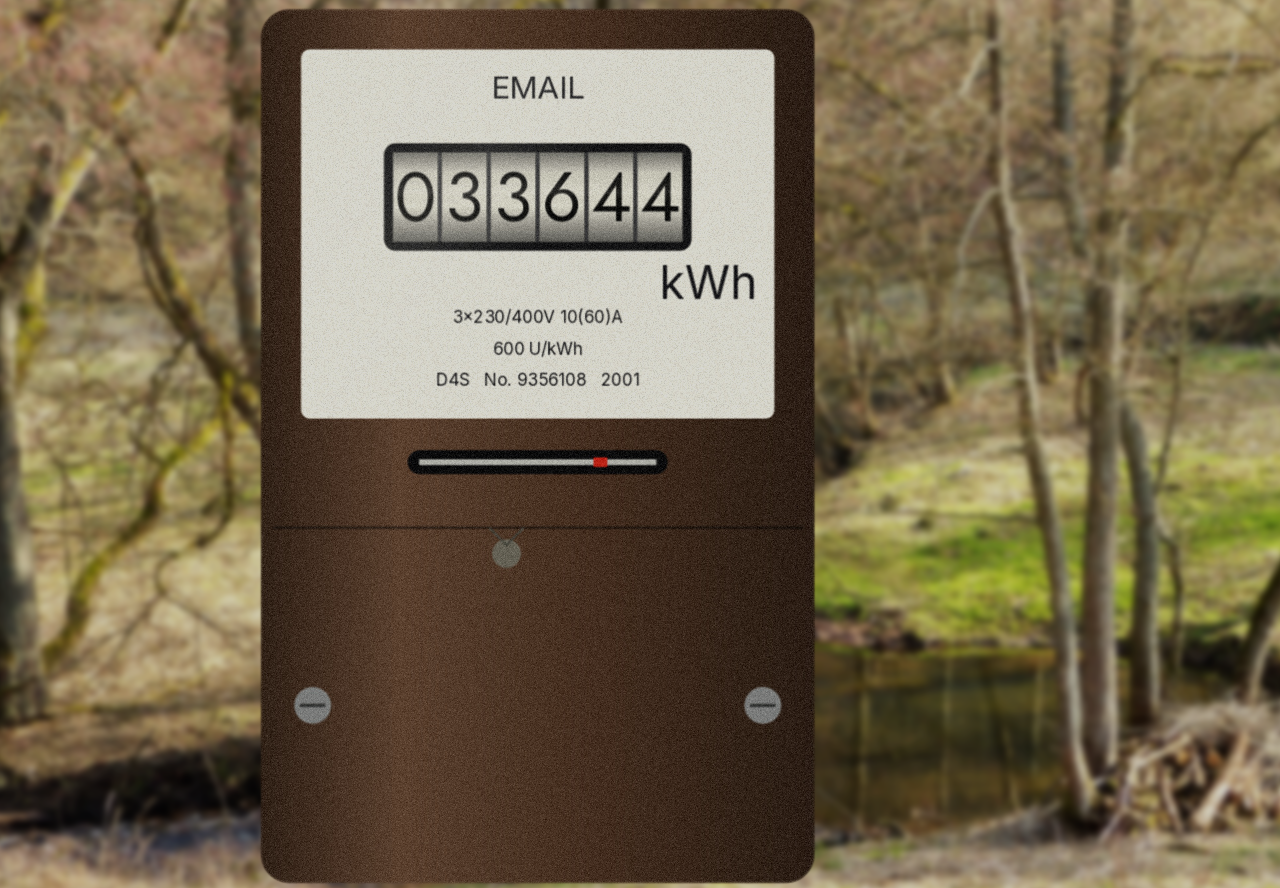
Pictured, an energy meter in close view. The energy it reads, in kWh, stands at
33644 kWh
